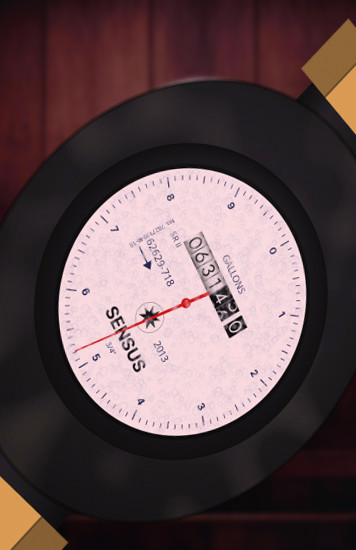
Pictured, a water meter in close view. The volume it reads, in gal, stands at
631455.2 gal
